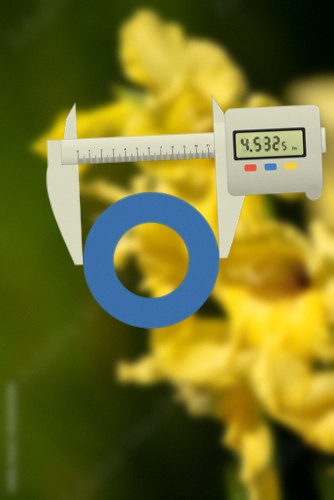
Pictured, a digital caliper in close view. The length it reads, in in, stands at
4.5325 in
